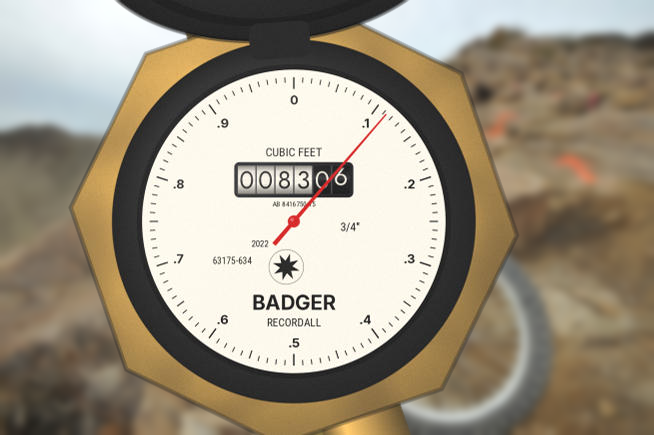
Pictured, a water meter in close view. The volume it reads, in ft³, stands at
8306.11 ft³
